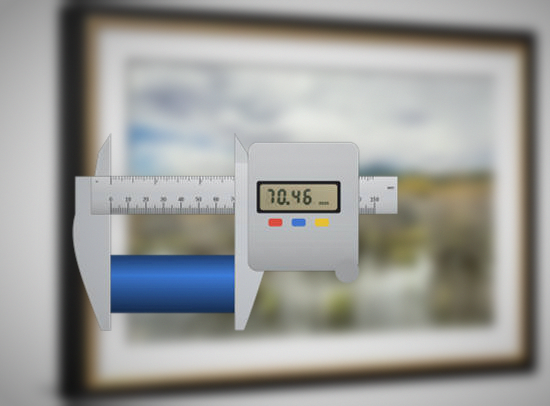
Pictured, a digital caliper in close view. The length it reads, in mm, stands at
70.46 mm
